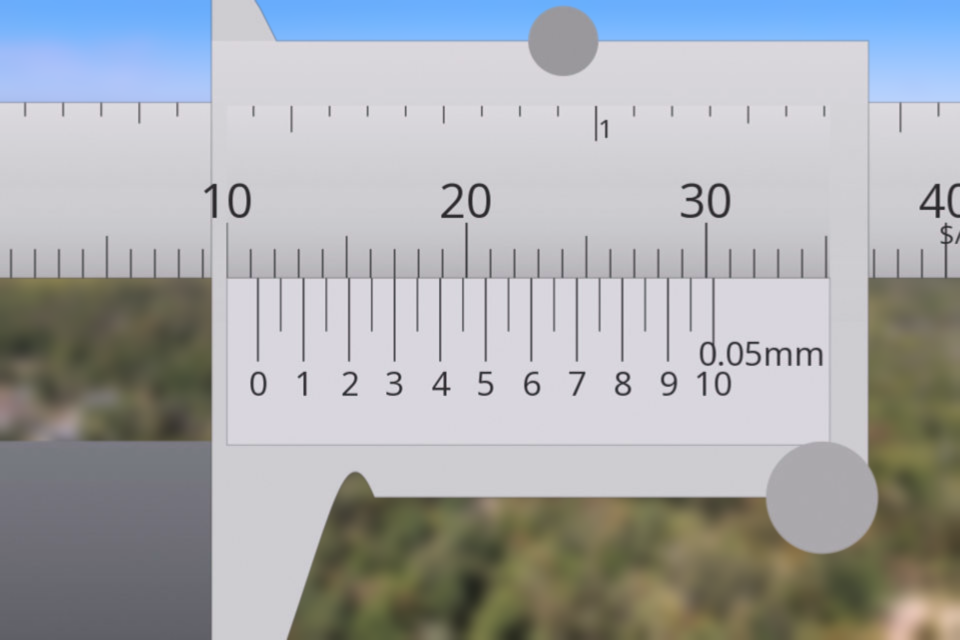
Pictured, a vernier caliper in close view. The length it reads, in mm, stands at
11.3 mm
